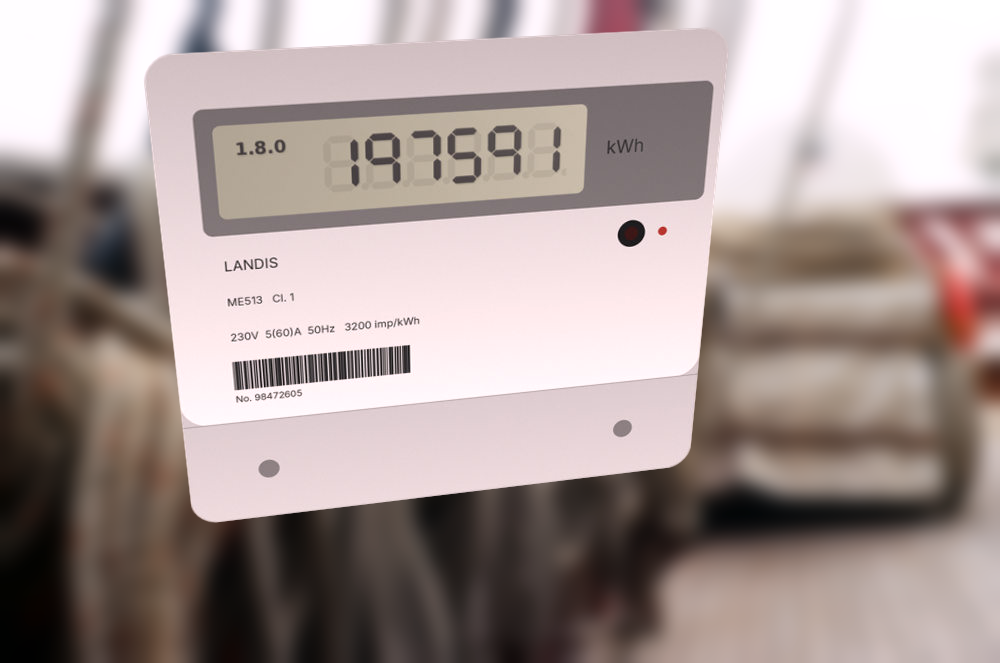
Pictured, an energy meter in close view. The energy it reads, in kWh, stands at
197591 kWh
